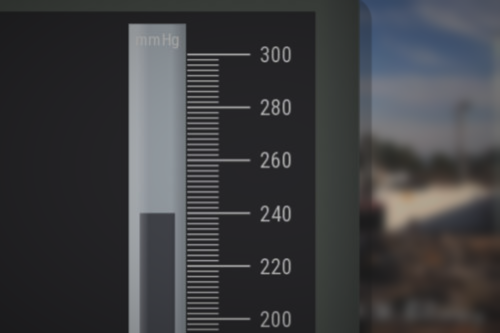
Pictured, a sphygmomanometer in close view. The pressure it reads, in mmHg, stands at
240 mmHg
